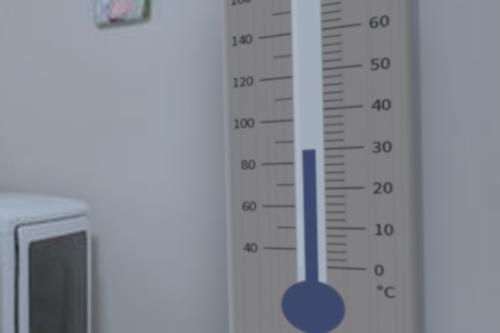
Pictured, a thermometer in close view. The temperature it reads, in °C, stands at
30 °C
